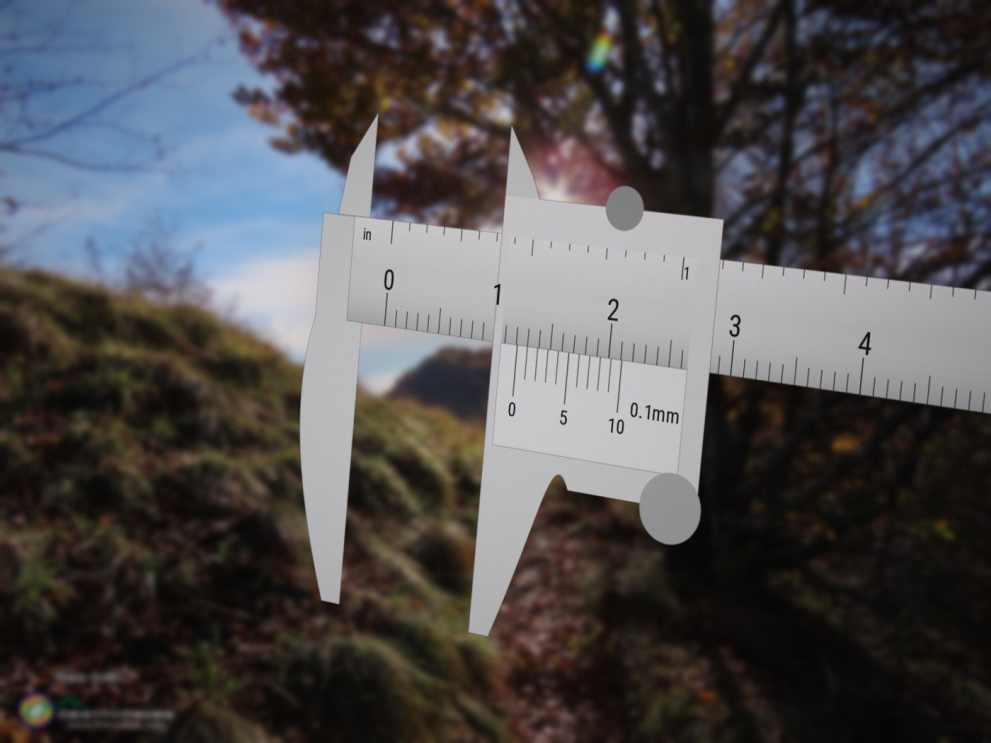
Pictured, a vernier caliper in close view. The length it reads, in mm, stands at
12.1 mm
